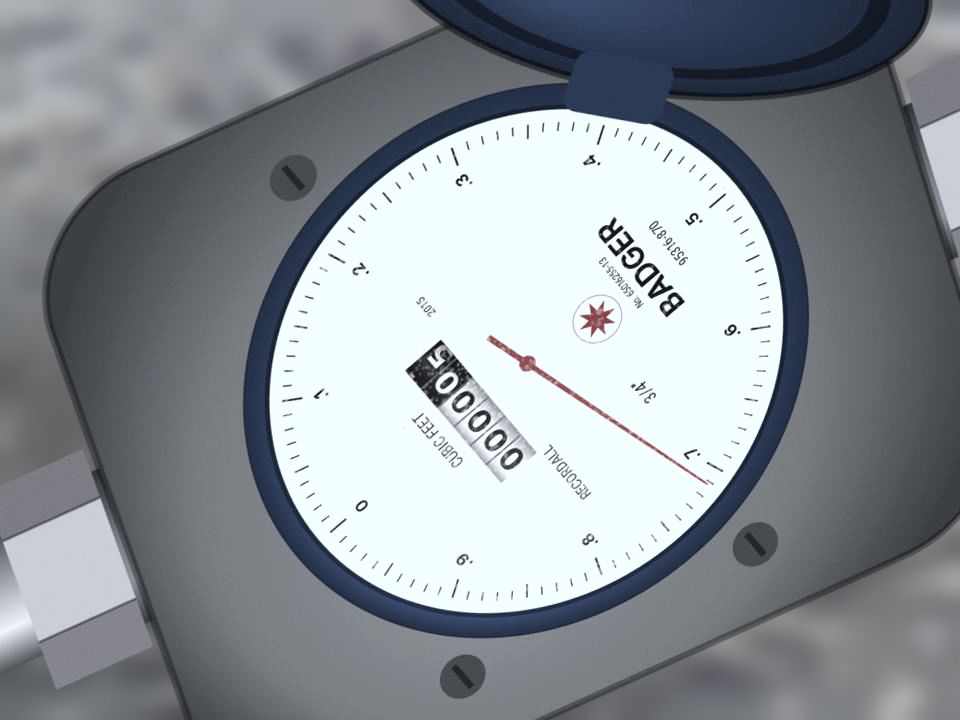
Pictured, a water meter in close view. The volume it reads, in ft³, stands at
4.71 ft³
